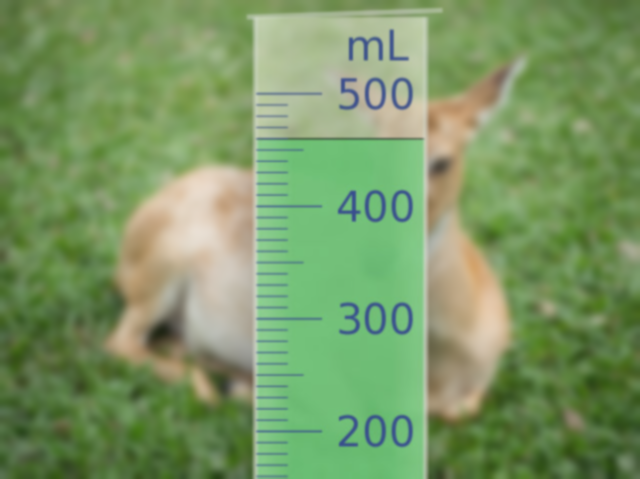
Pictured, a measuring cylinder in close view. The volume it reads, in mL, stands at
460 mL
